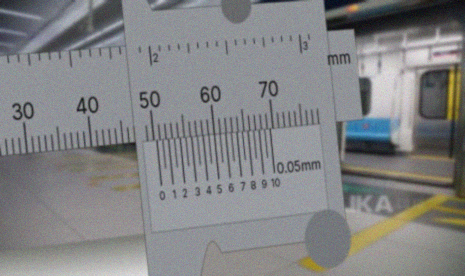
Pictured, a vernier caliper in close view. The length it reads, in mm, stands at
50.5 mm
